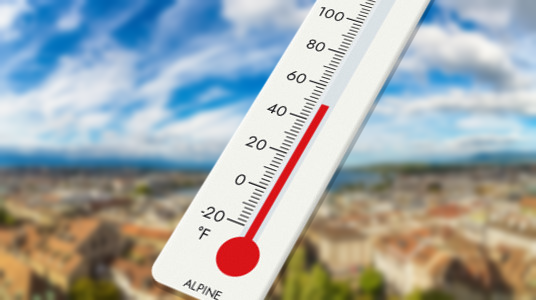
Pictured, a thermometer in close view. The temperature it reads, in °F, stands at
50 °F
